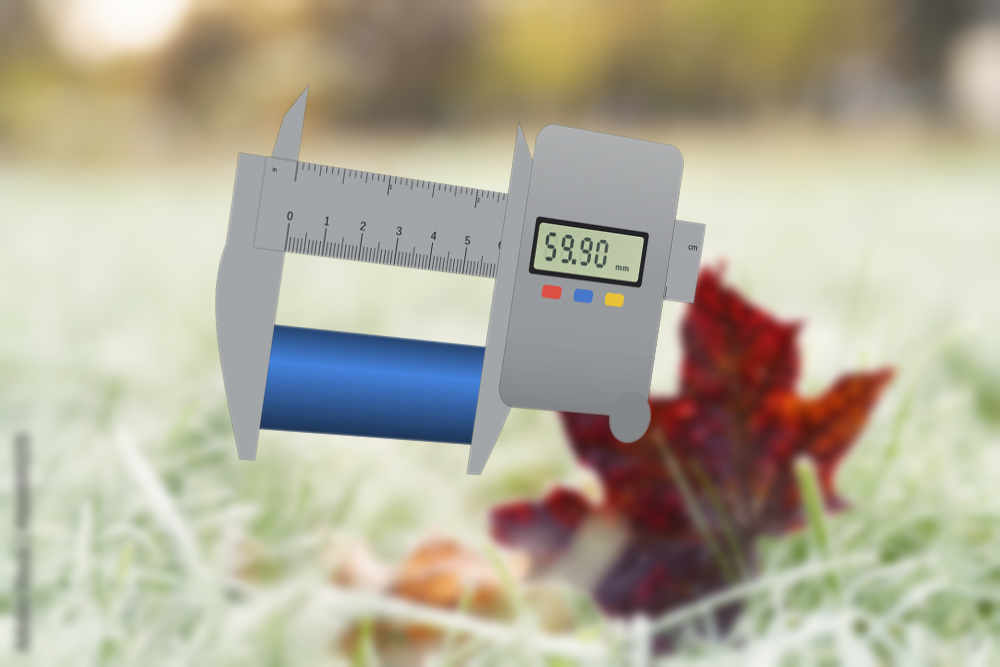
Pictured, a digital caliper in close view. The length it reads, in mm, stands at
59.90 mm
